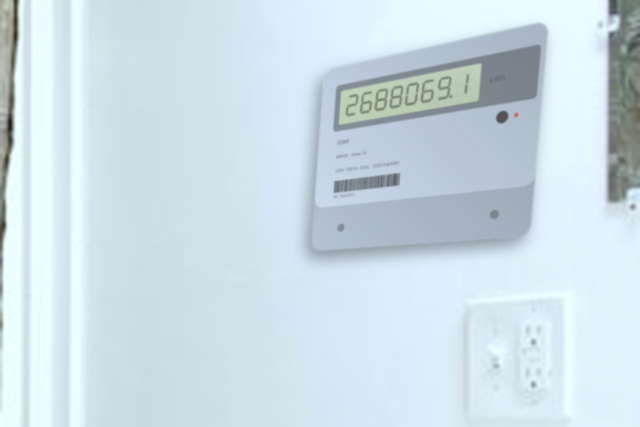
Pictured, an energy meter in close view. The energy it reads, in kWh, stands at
2688069.1 kWh
